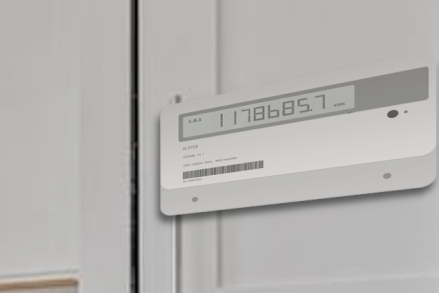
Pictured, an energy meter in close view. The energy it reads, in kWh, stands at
1178685.7 kWh
